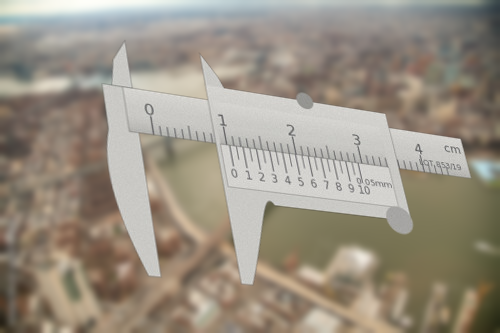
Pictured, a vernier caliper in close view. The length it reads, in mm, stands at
10.4 mm
